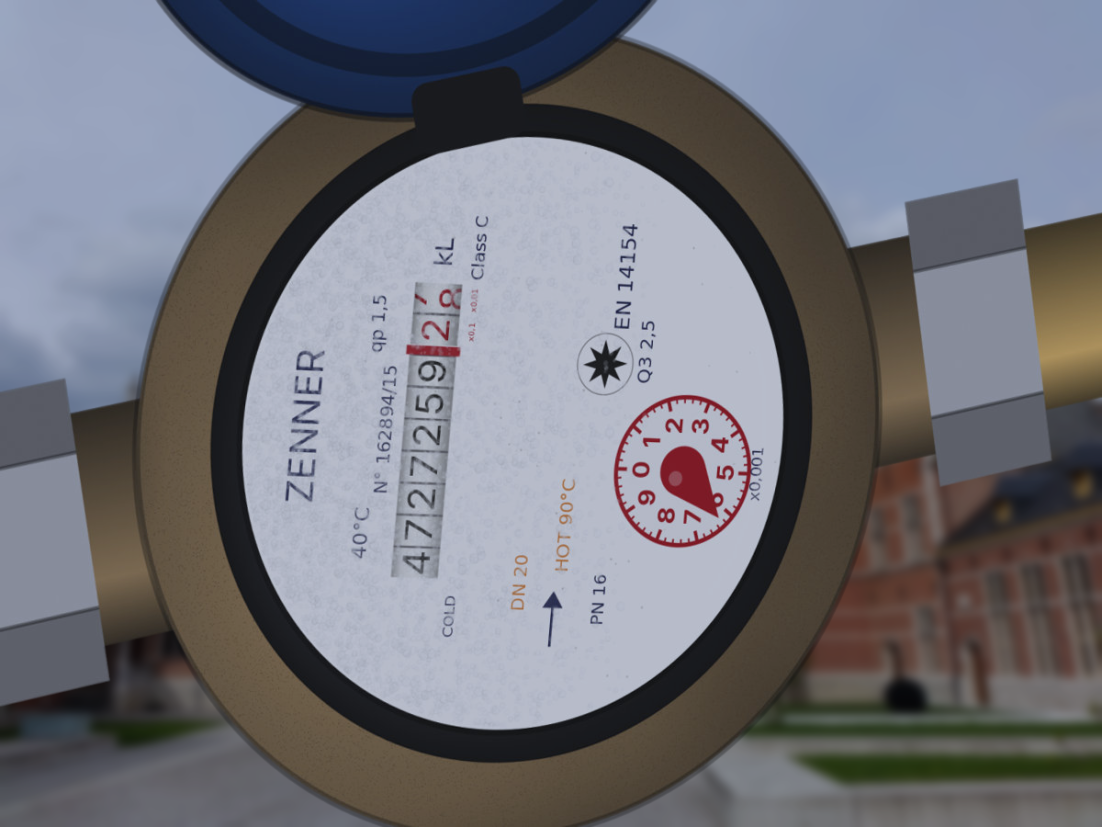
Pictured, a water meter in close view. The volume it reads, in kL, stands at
4727259.276 kL
